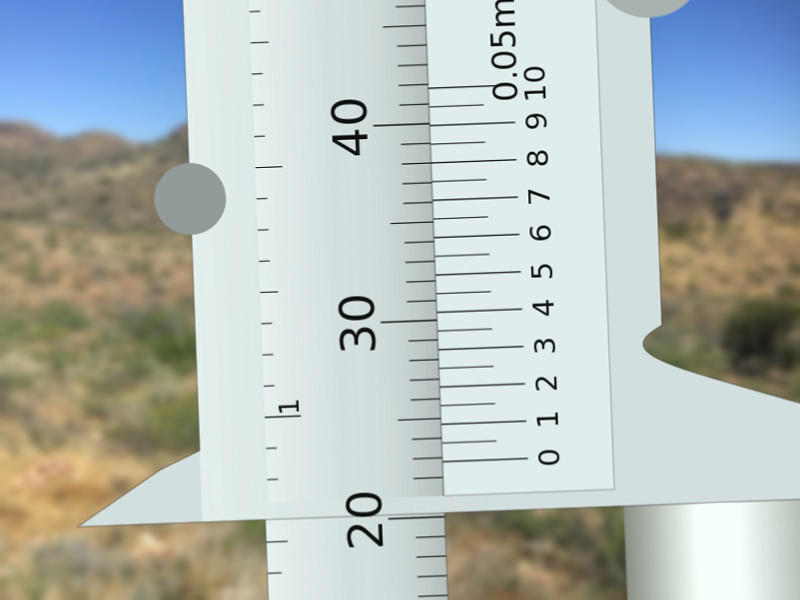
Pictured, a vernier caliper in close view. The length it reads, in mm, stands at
22.8 mm
